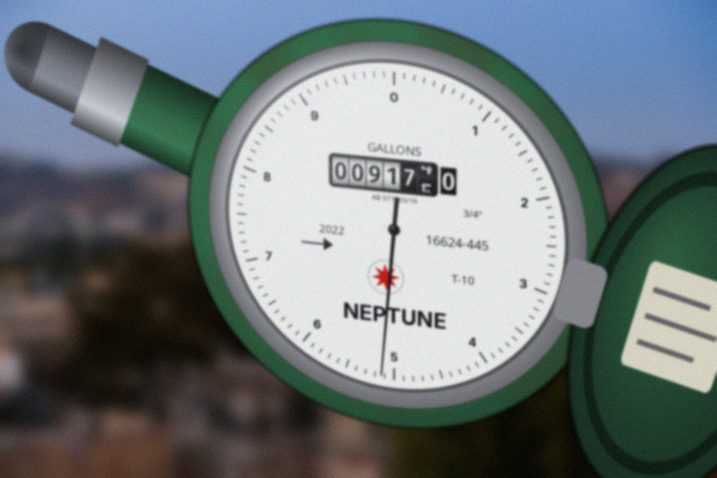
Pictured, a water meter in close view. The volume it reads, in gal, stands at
91745.1 gal
